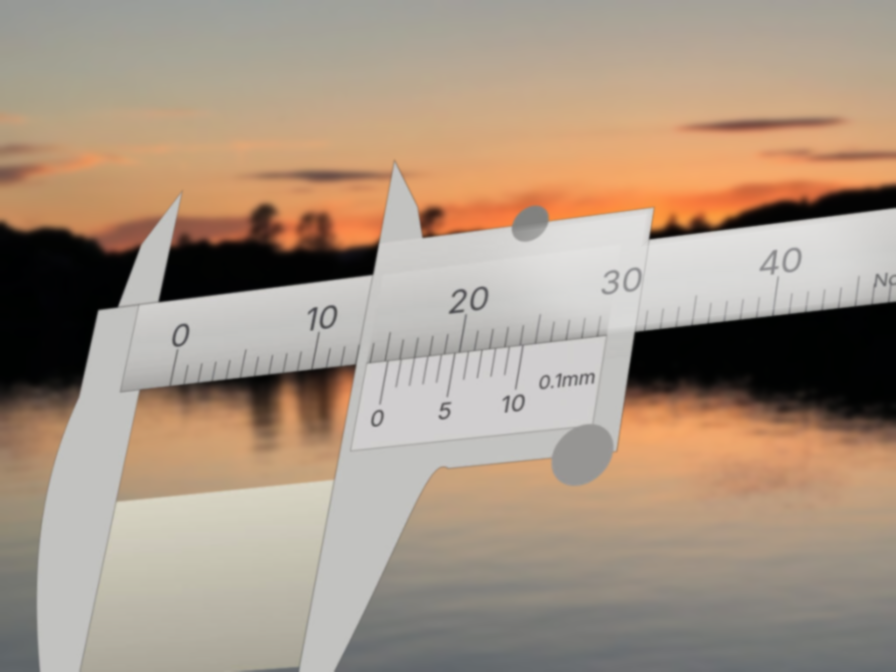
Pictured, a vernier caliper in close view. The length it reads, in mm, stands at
15.2 mm
